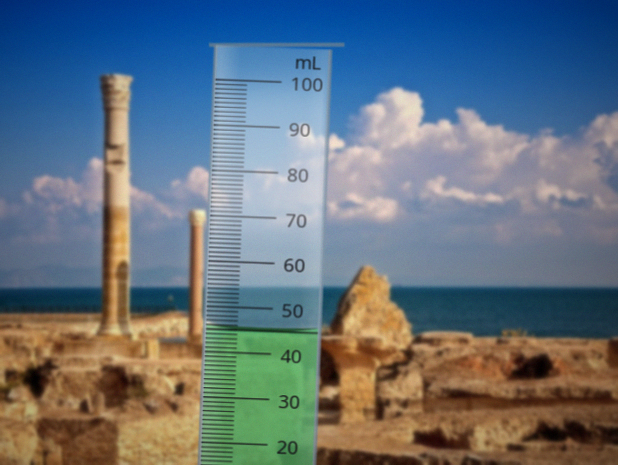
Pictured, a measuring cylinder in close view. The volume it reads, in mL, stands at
45 mL
